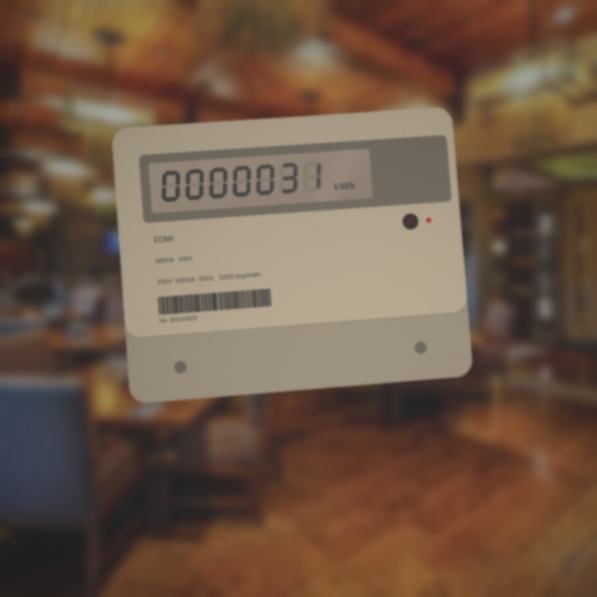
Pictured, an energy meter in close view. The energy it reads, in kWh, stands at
31 kWh
